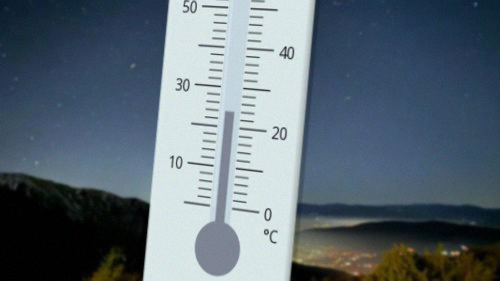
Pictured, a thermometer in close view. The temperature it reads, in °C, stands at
24 °C
